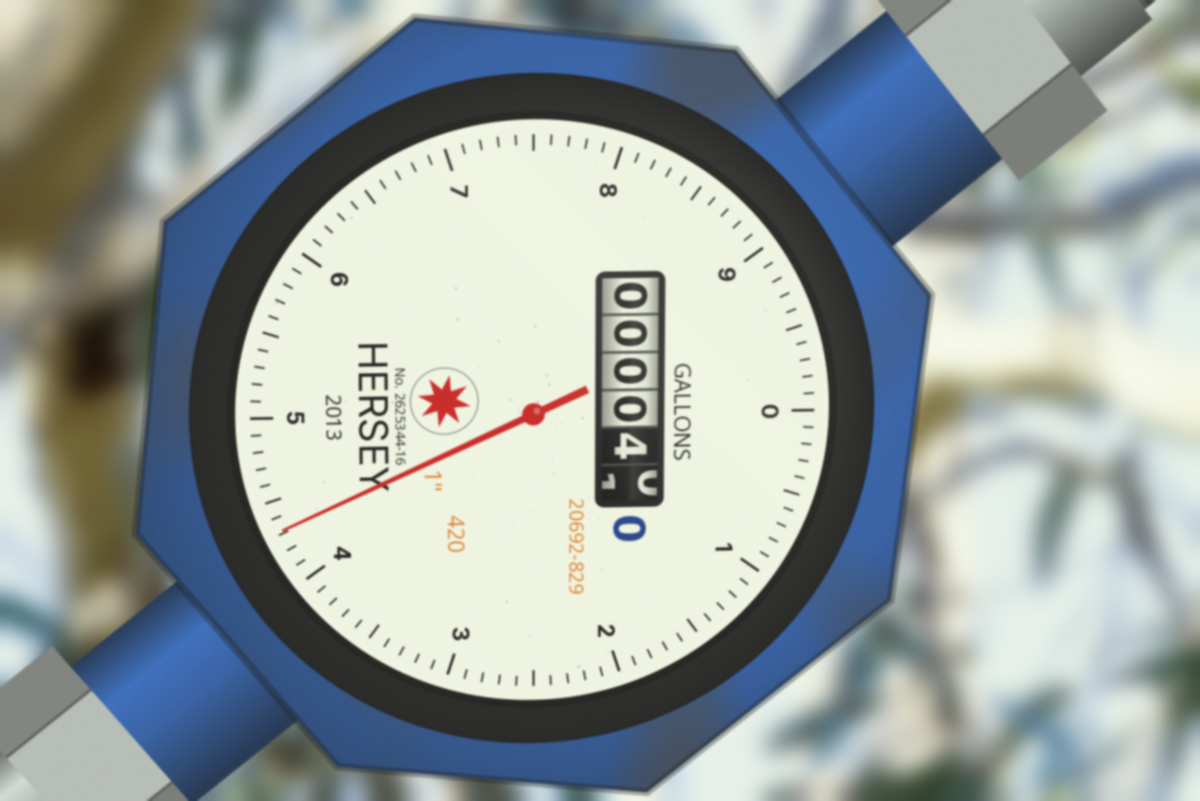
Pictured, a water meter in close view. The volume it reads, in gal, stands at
404.3 gal
